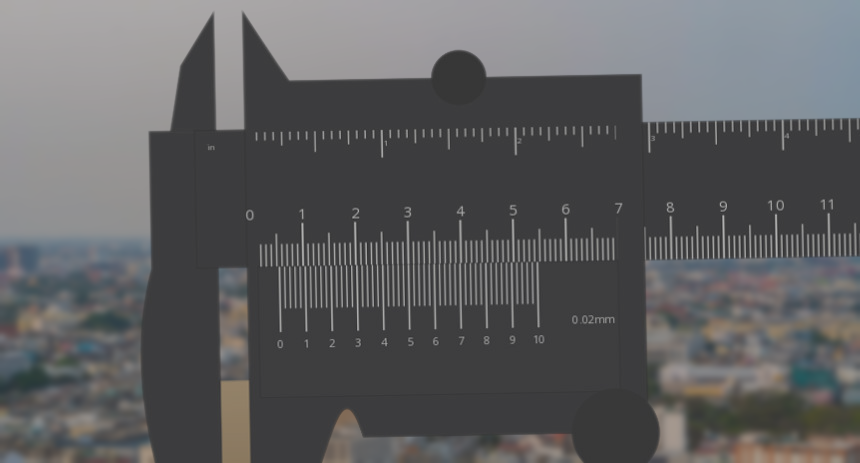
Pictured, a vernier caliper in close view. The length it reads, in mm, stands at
5.5 mm
